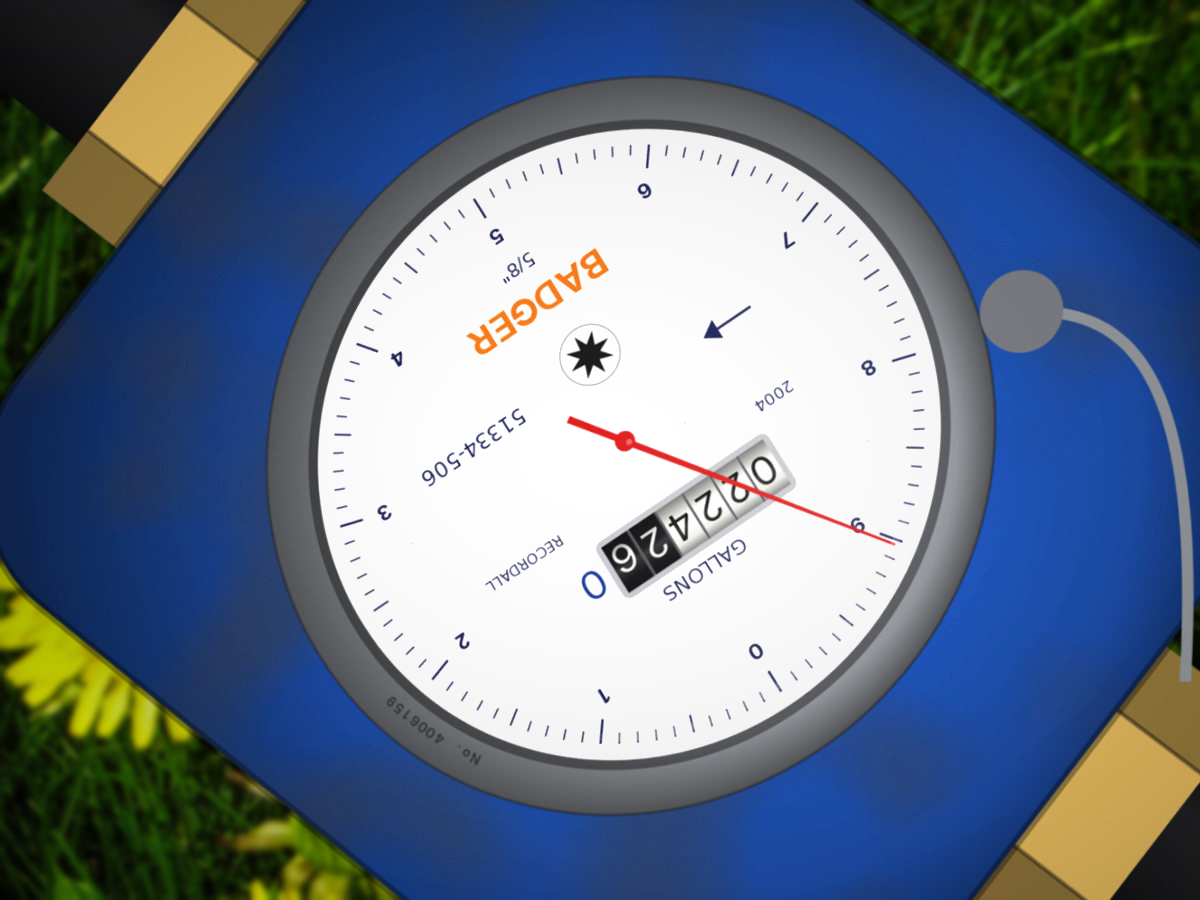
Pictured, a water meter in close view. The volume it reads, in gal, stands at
224259.0 gal
